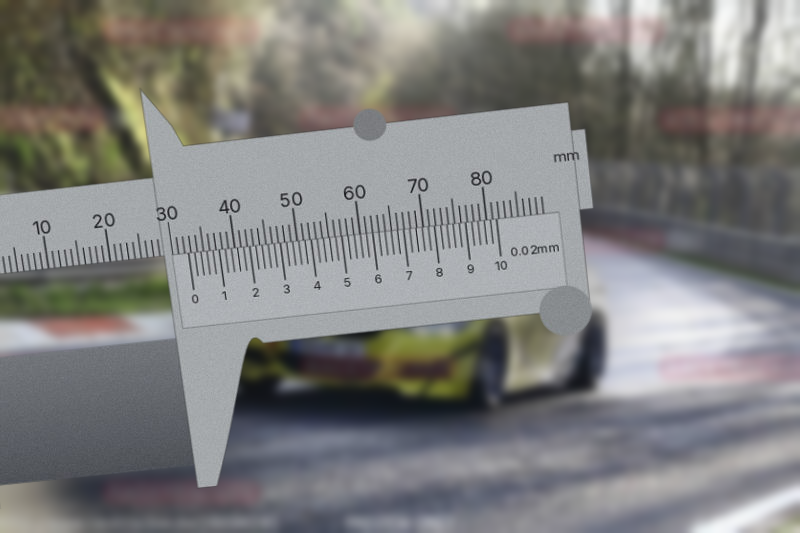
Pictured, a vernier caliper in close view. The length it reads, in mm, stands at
32.6 mm
